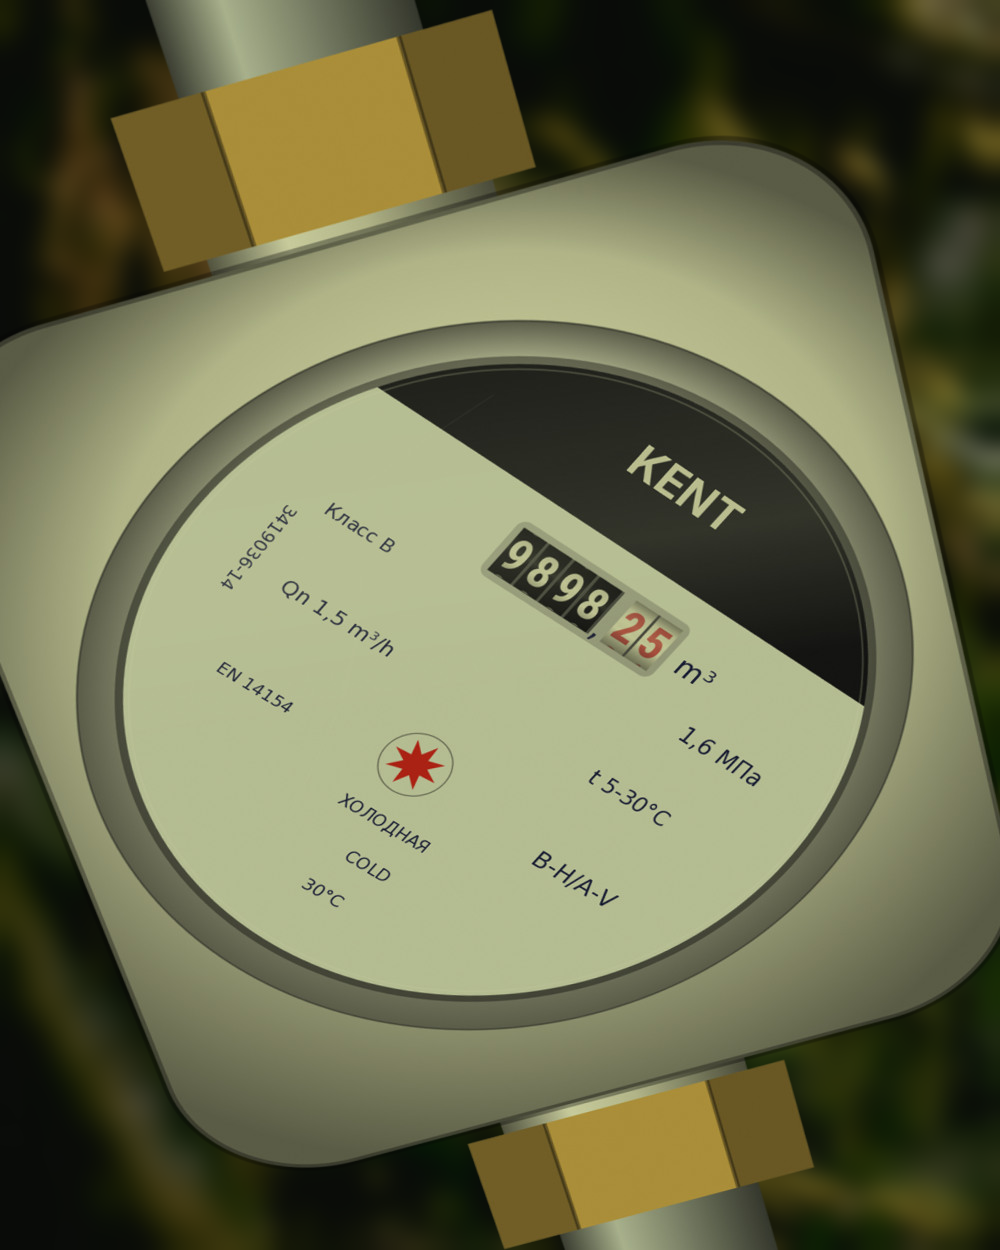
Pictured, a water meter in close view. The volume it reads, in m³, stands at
9898.25 m³
